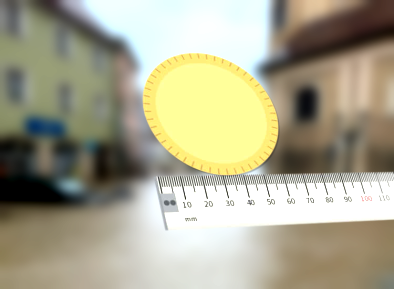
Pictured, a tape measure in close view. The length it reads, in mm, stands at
65 mm
